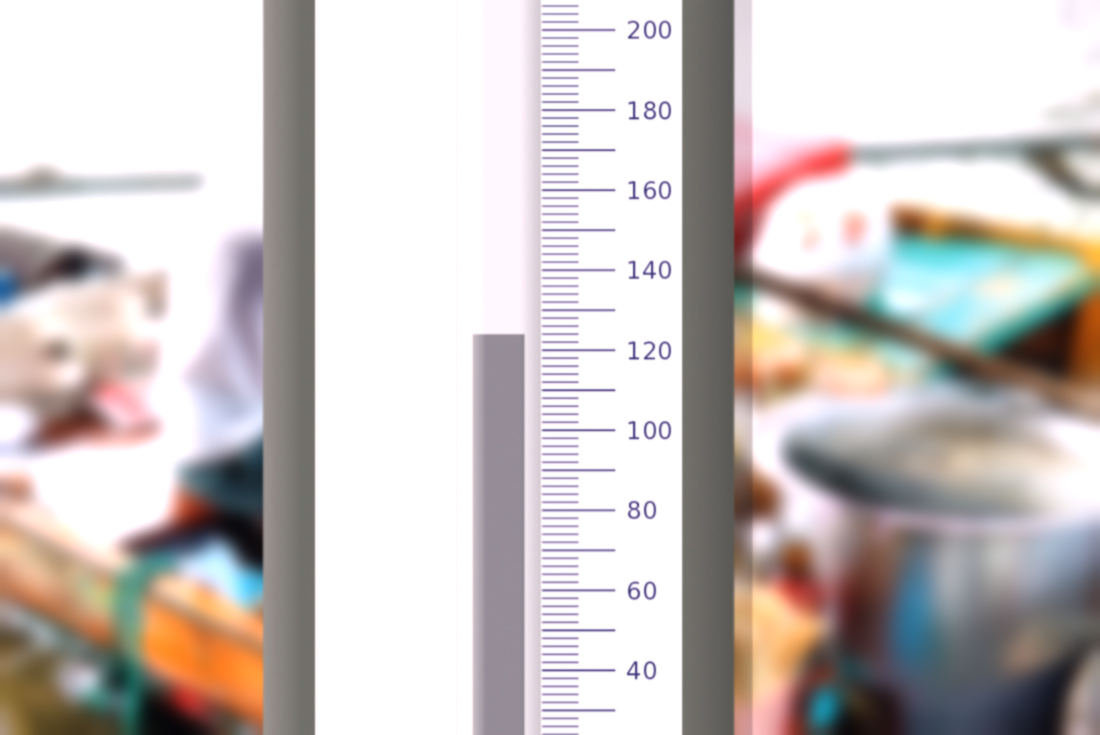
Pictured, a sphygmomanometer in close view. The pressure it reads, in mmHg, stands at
124 mmHg
